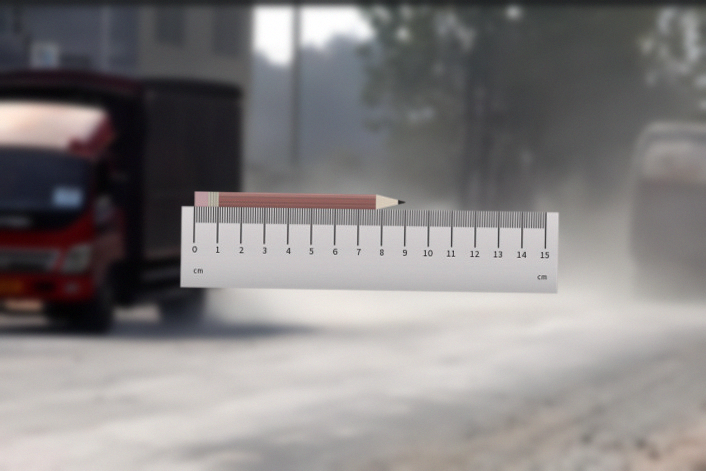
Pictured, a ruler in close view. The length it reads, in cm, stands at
9 cm
